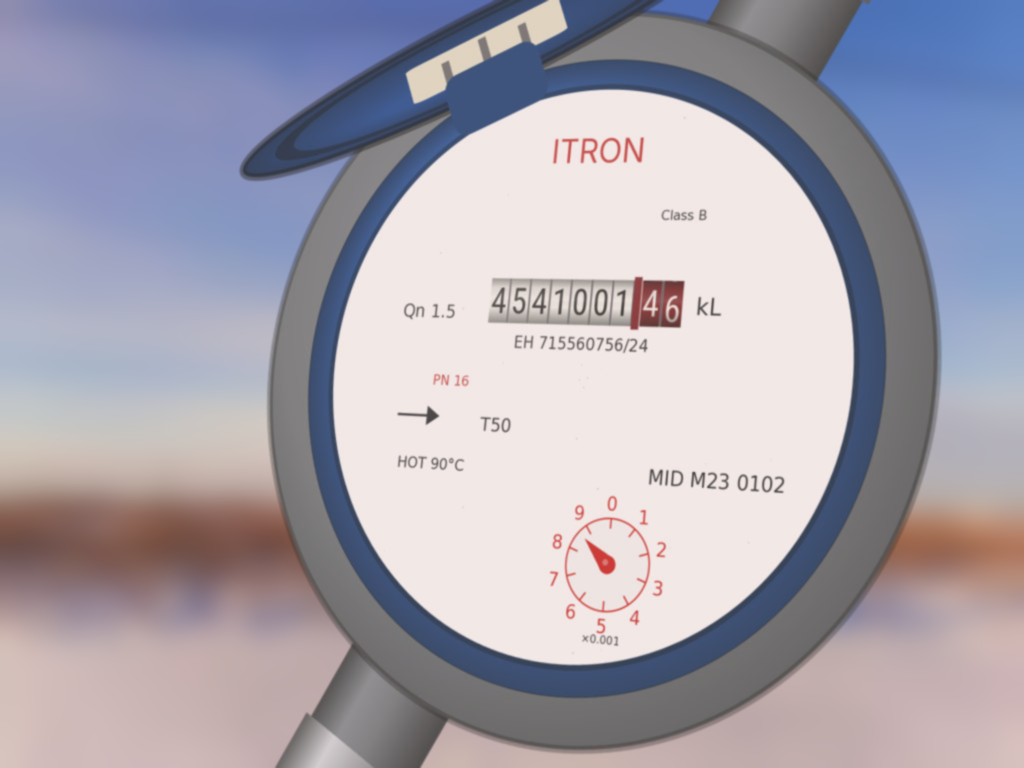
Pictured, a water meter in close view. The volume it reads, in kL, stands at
4541001.458 kL
